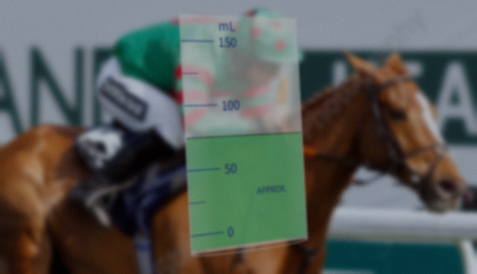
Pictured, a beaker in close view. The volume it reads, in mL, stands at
75 mL
